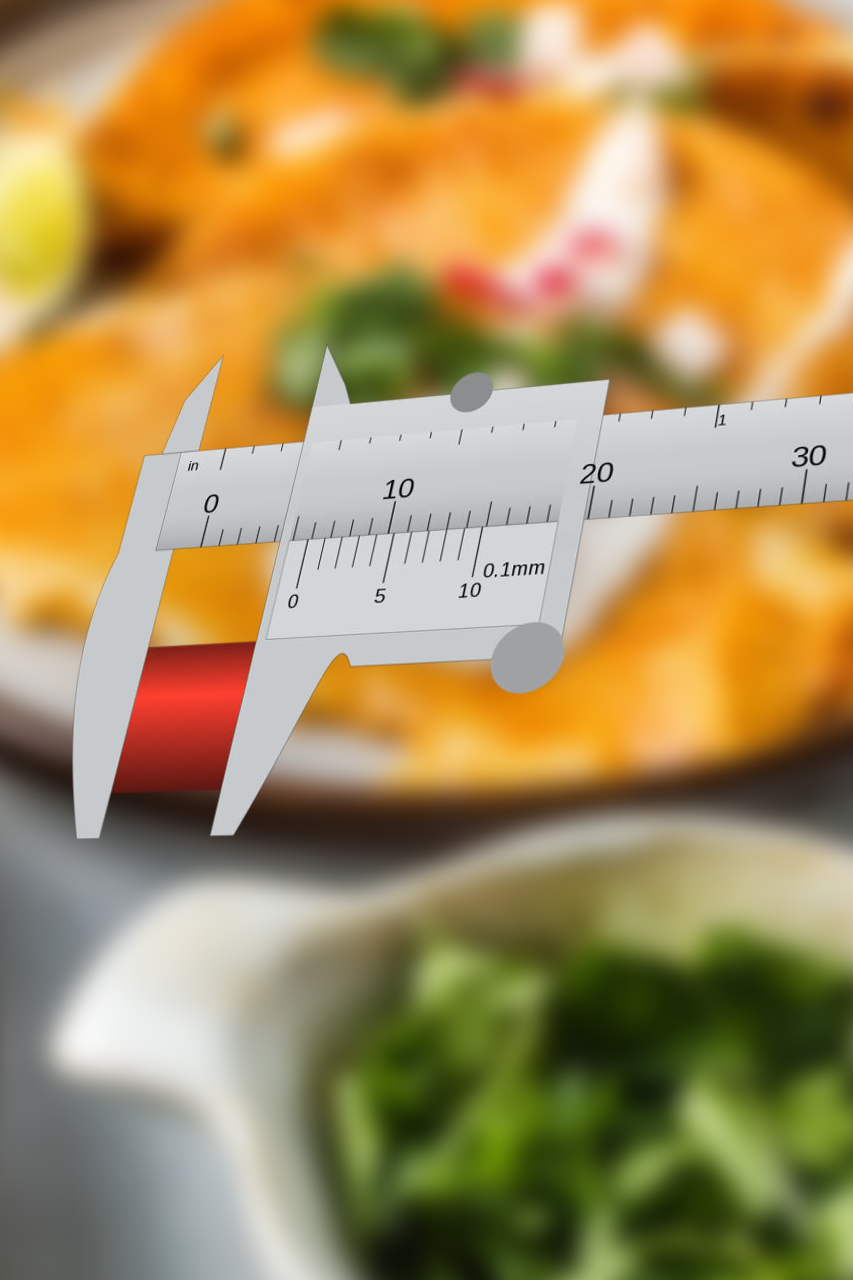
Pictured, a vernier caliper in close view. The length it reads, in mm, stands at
5.8 mm
